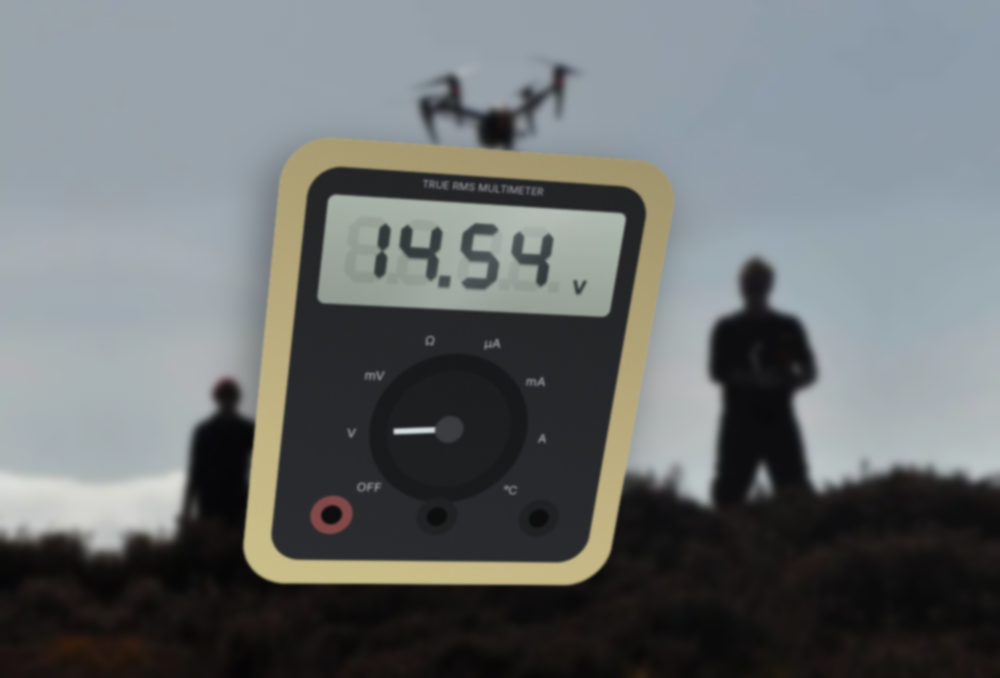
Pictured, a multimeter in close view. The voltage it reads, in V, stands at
14.54 V
